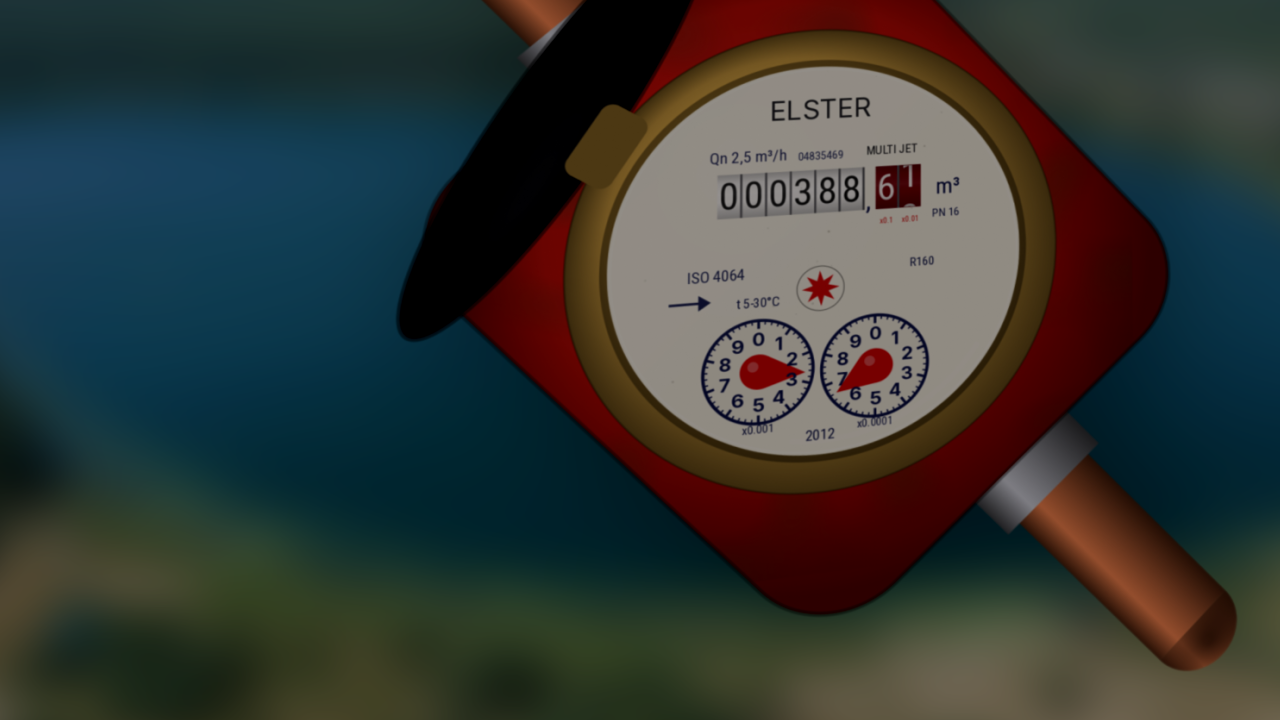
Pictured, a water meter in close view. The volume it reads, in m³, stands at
388.6126 m³
